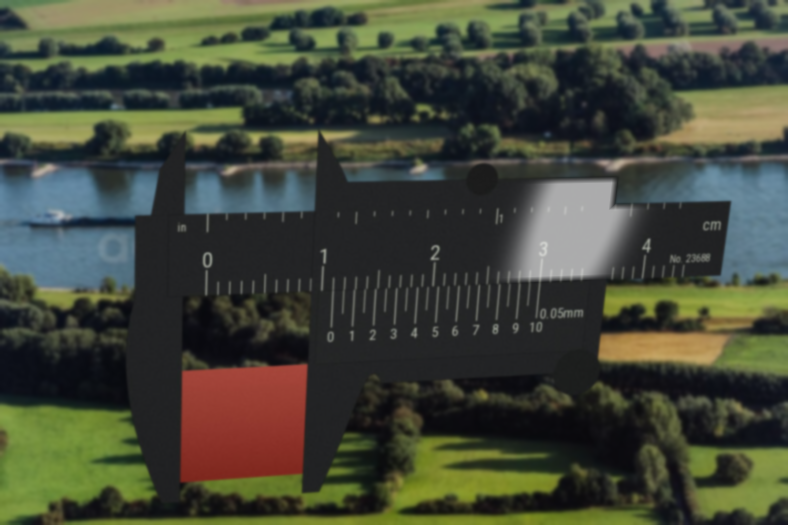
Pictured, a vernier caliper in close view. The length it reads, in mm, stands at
11.0 mm
